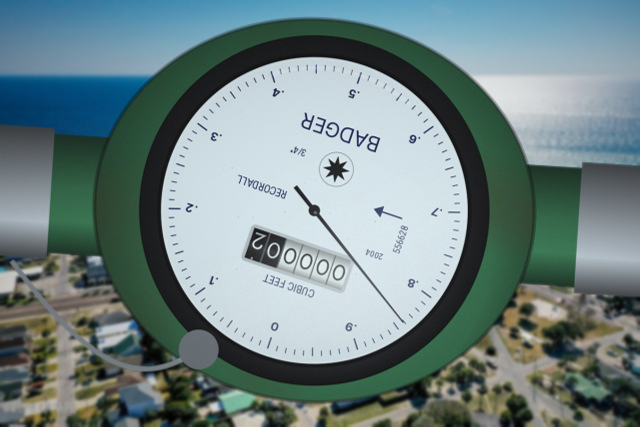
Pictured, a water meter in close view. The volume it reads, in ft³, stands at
1.84 ft³
